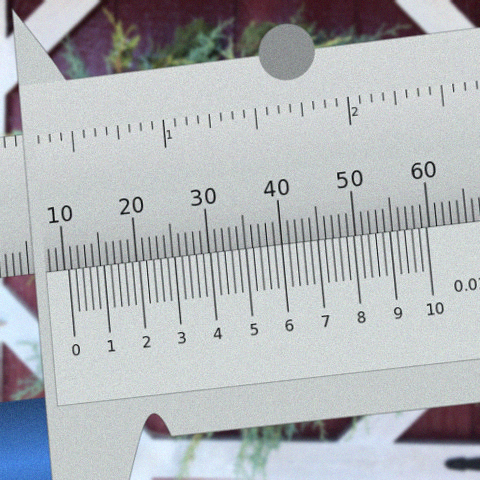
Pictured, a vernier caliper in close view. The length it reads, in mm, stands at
10.6 mm
